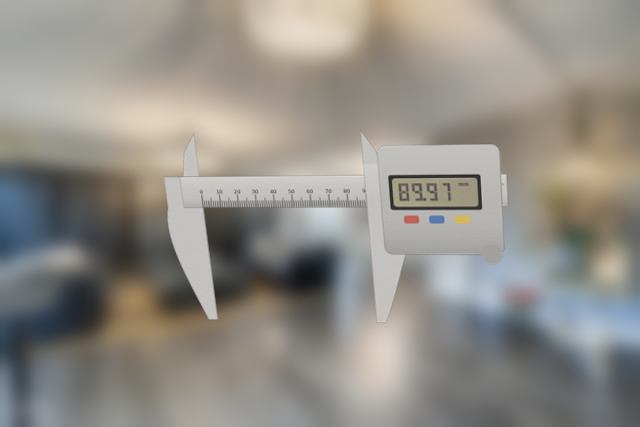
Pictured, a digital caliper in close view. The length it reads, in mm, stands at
89.97 mm
